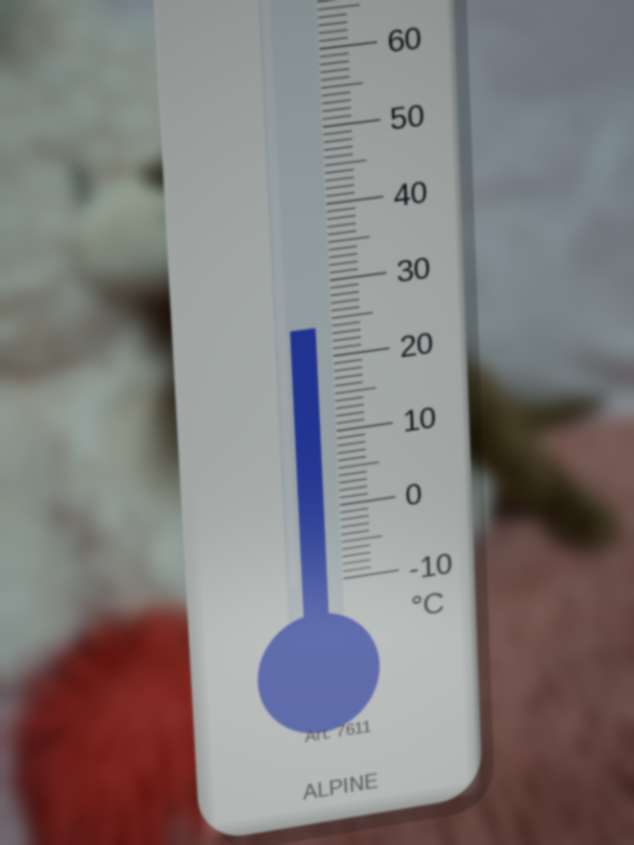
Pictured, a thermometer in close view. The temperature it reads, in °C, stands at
24 °C
